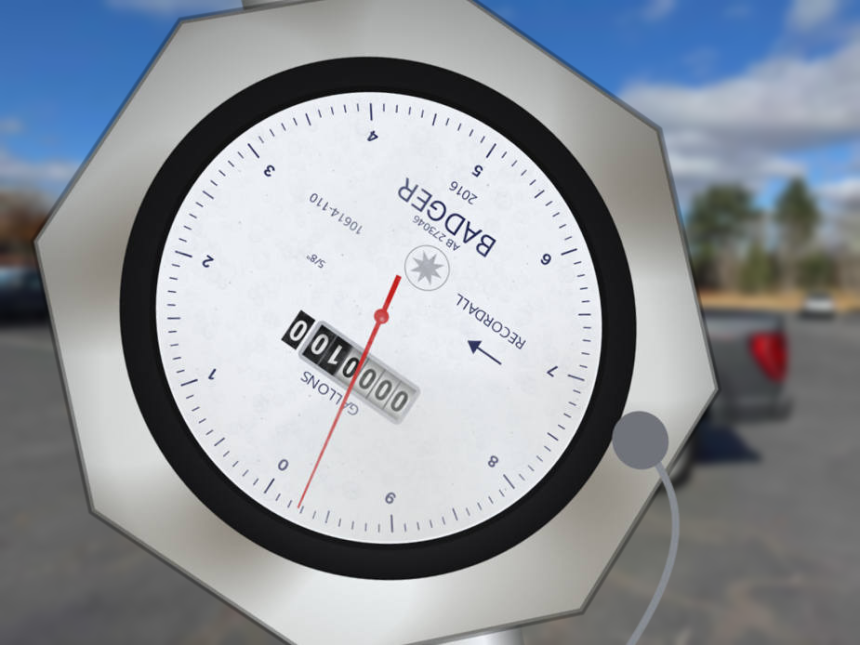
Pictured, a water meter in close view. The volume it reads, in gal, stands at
99.7 gal
